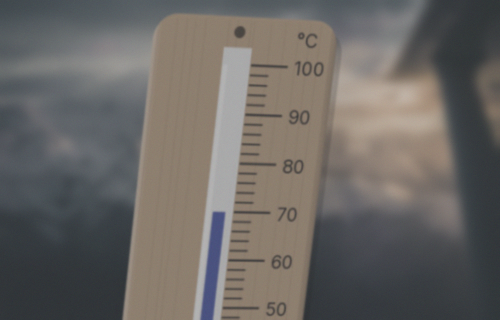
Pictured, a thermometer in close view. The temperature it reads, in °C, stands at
70 °C
